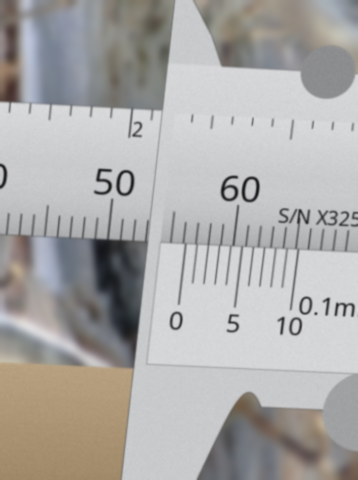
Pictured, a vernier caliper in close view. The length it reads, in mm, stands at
56.2 mm
